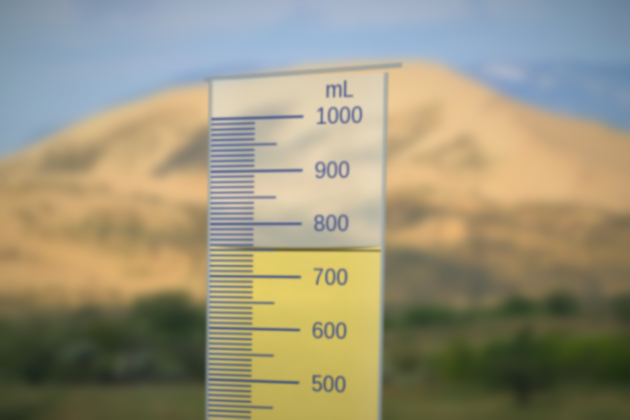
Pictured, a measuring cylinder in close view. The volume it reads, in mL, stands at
750 mL
